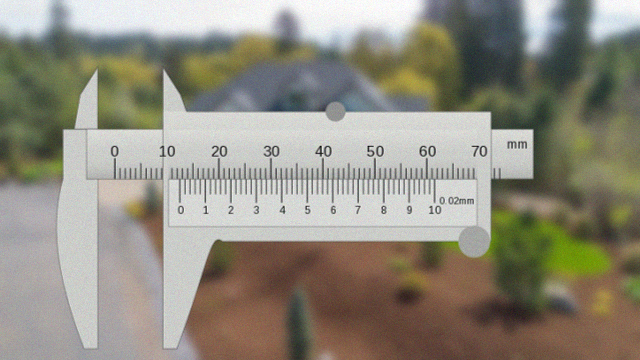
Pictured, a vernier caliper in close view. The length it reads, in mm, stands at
12.5 mm
